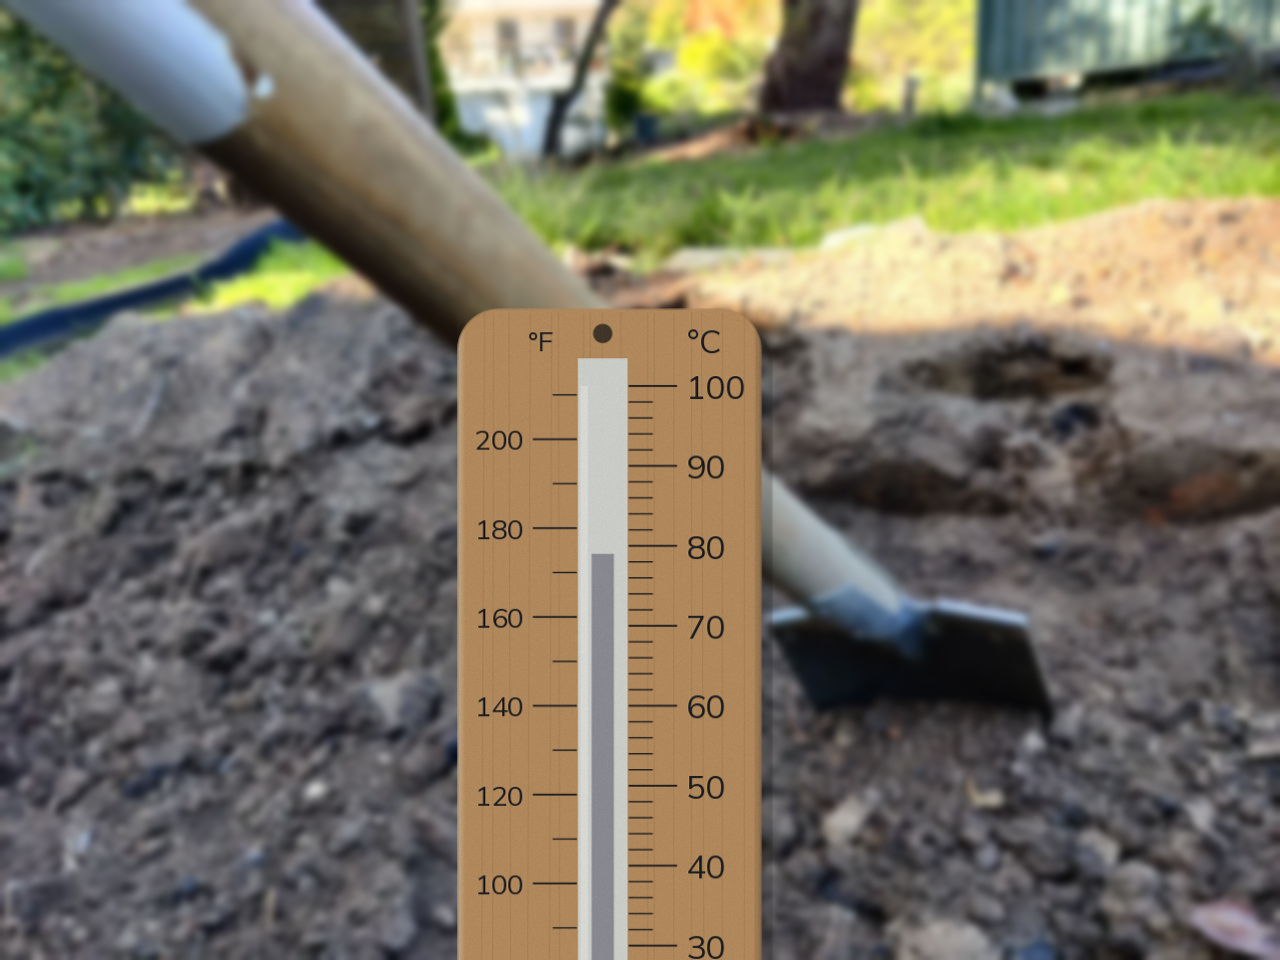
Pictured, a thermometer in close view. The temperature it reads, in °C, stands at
79 °C
